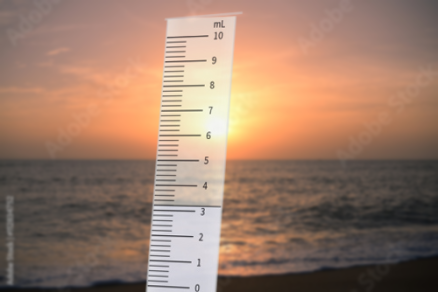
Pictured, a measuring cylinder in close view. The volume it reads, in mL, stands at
3.2 mL
